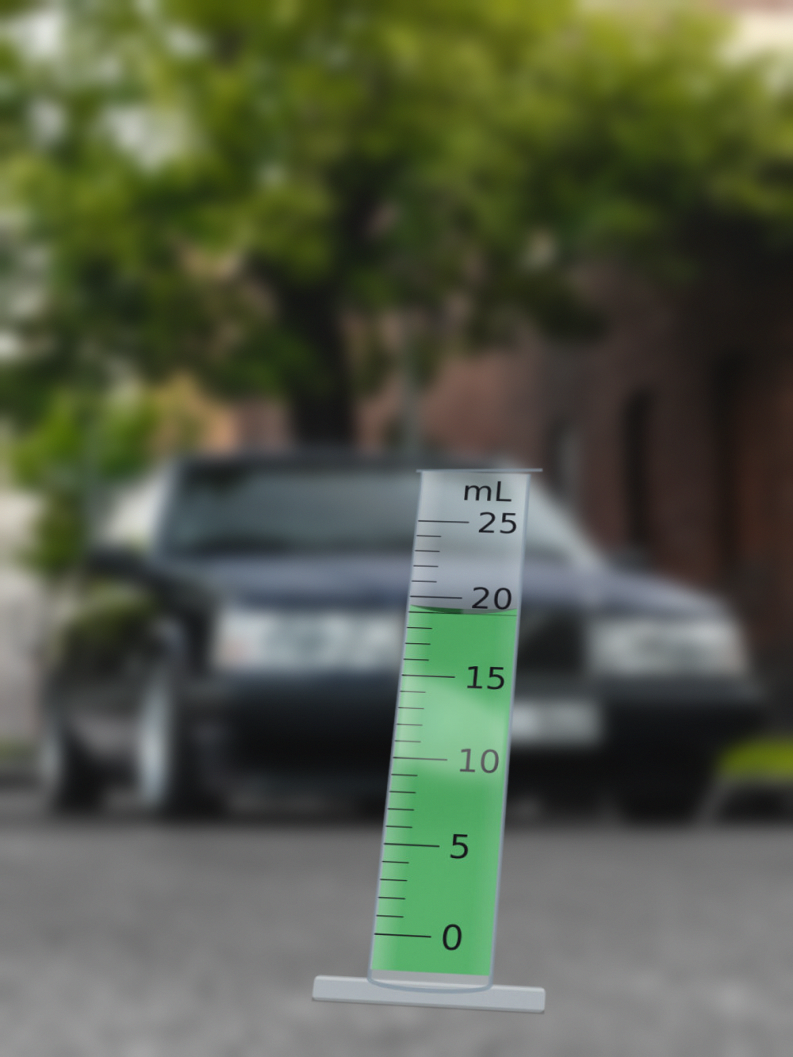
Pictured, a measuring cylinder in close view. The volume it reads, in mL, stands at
19 mL
